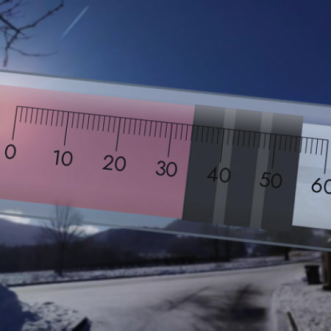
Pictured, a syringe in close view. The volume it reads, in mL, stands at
34 mL
